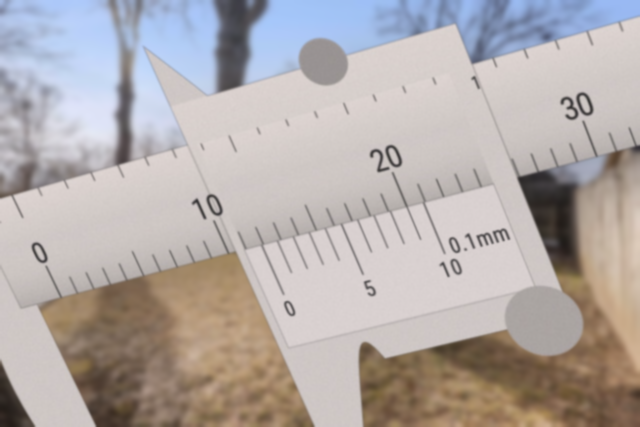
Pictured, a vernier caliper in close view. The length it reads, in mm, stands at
11.9 mm
